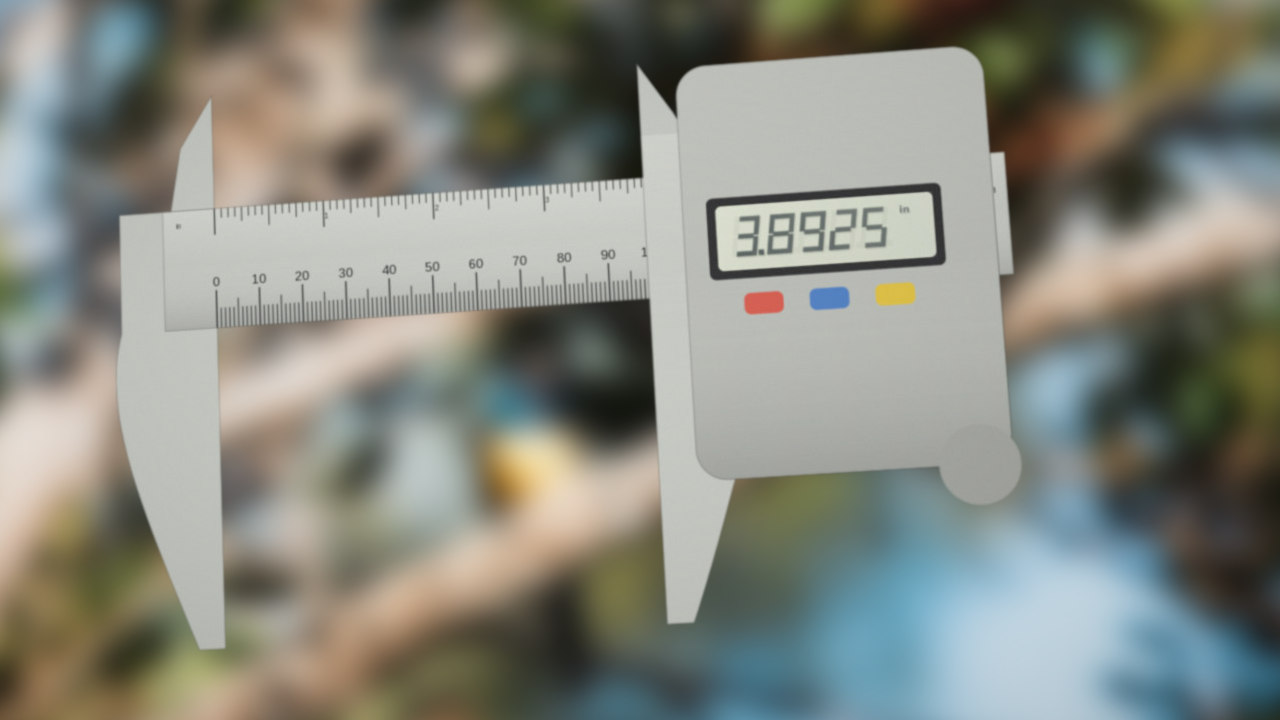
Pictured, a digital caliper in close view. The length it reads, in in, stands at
3.8925 in
